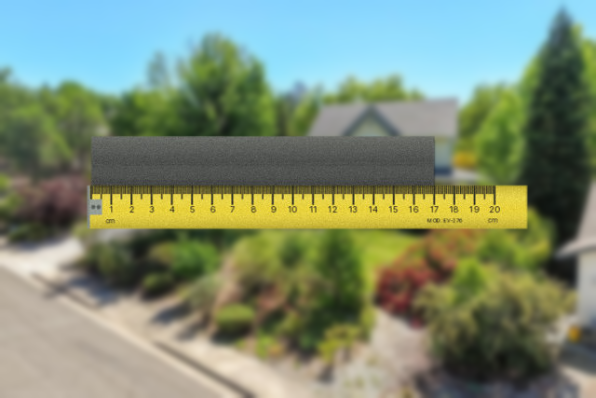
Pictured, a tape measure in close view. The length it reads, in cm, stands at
17 cm
